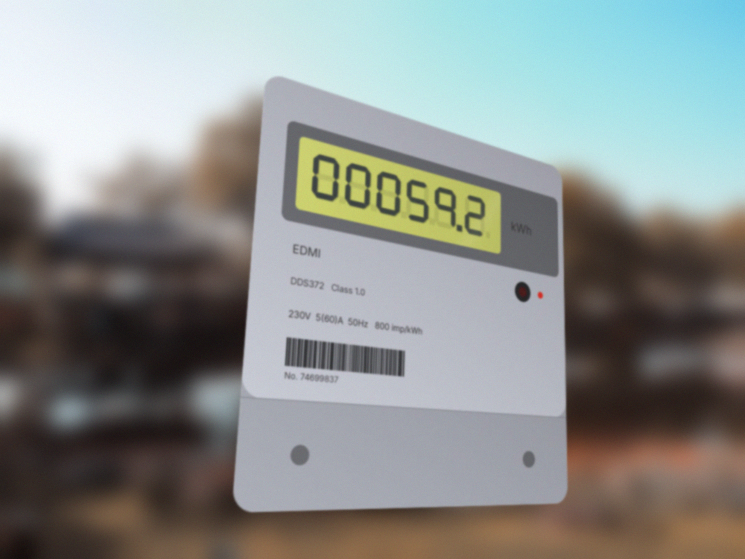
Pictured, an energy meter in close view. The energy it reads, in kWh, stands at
59.2 kWh
